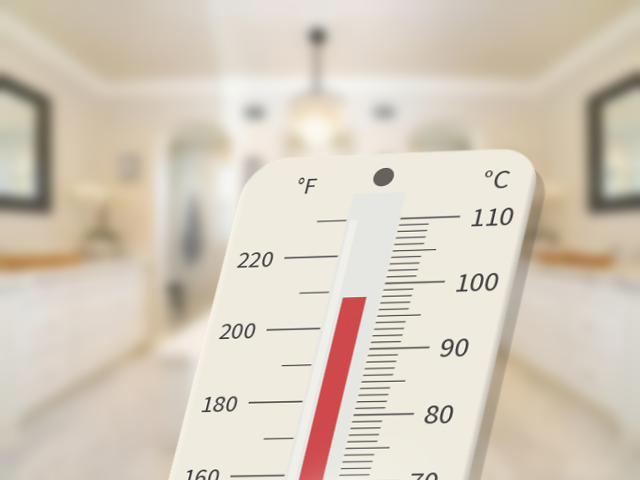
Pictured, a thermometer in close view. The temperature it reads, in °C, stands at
98 °C
